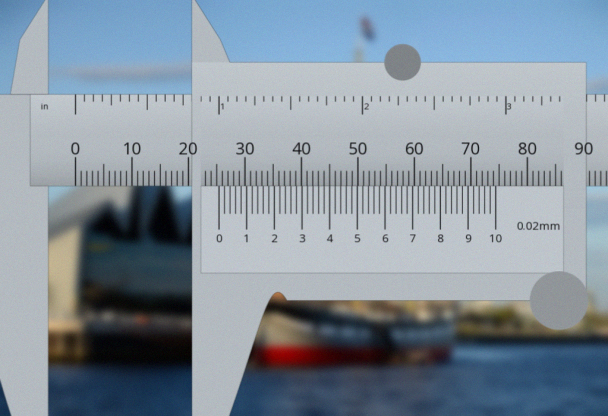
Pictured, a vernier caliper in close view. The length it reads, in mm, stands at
25.4 mm
